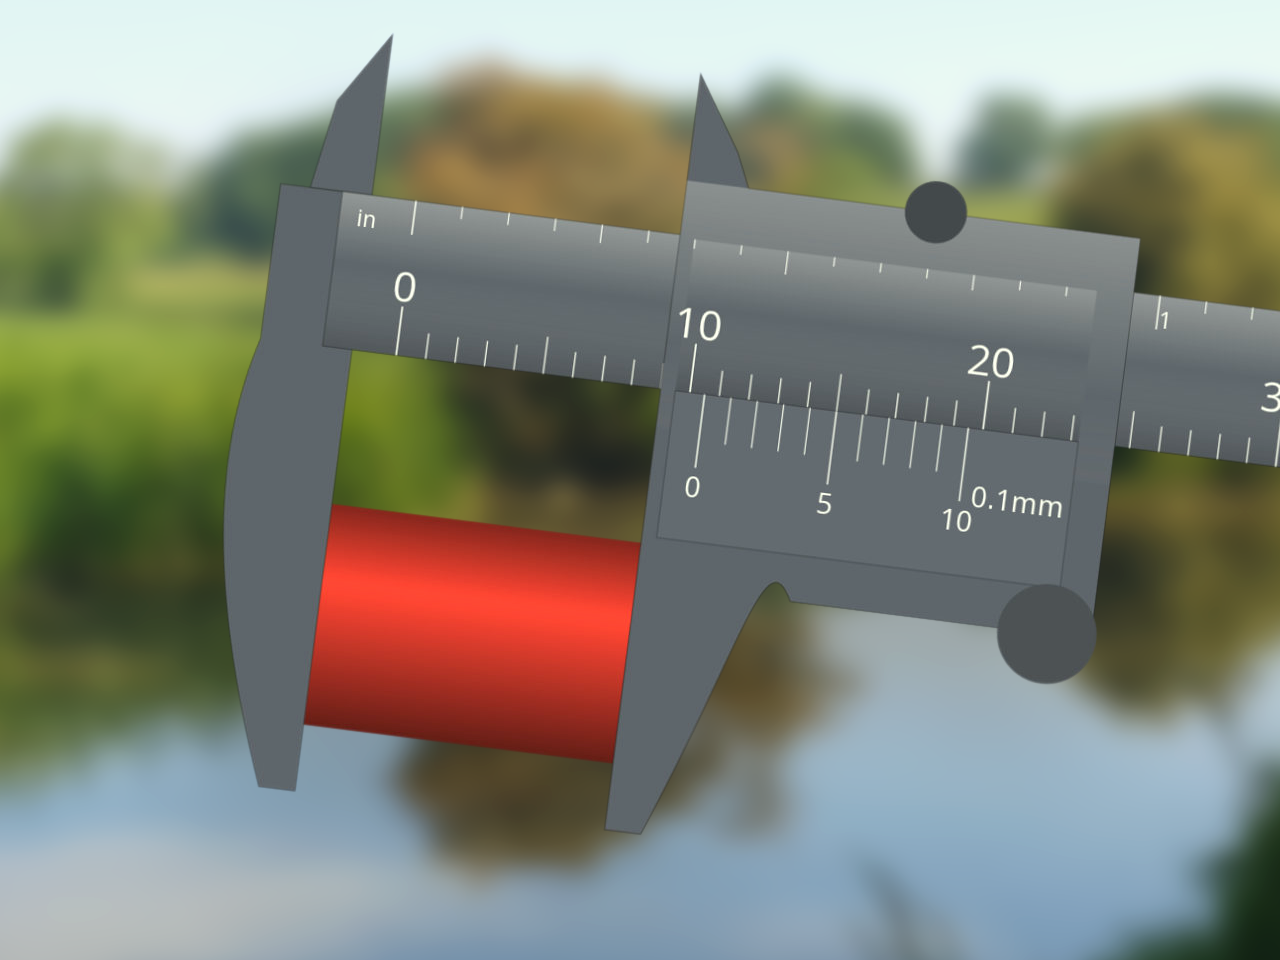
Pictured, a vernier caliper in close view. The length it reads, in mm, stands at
10.5 mm
